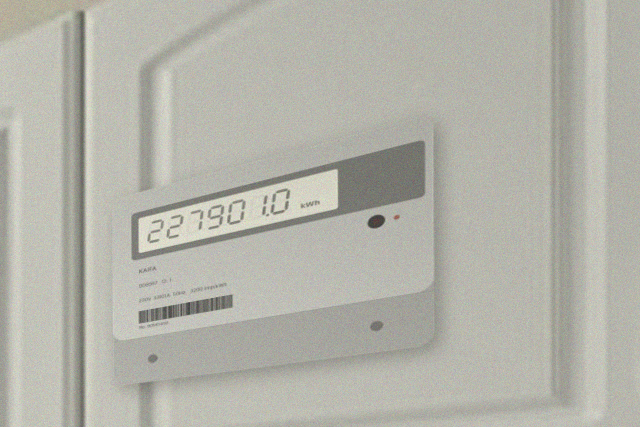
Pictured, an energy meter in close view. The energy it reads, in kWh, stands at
227901.0 kWh
